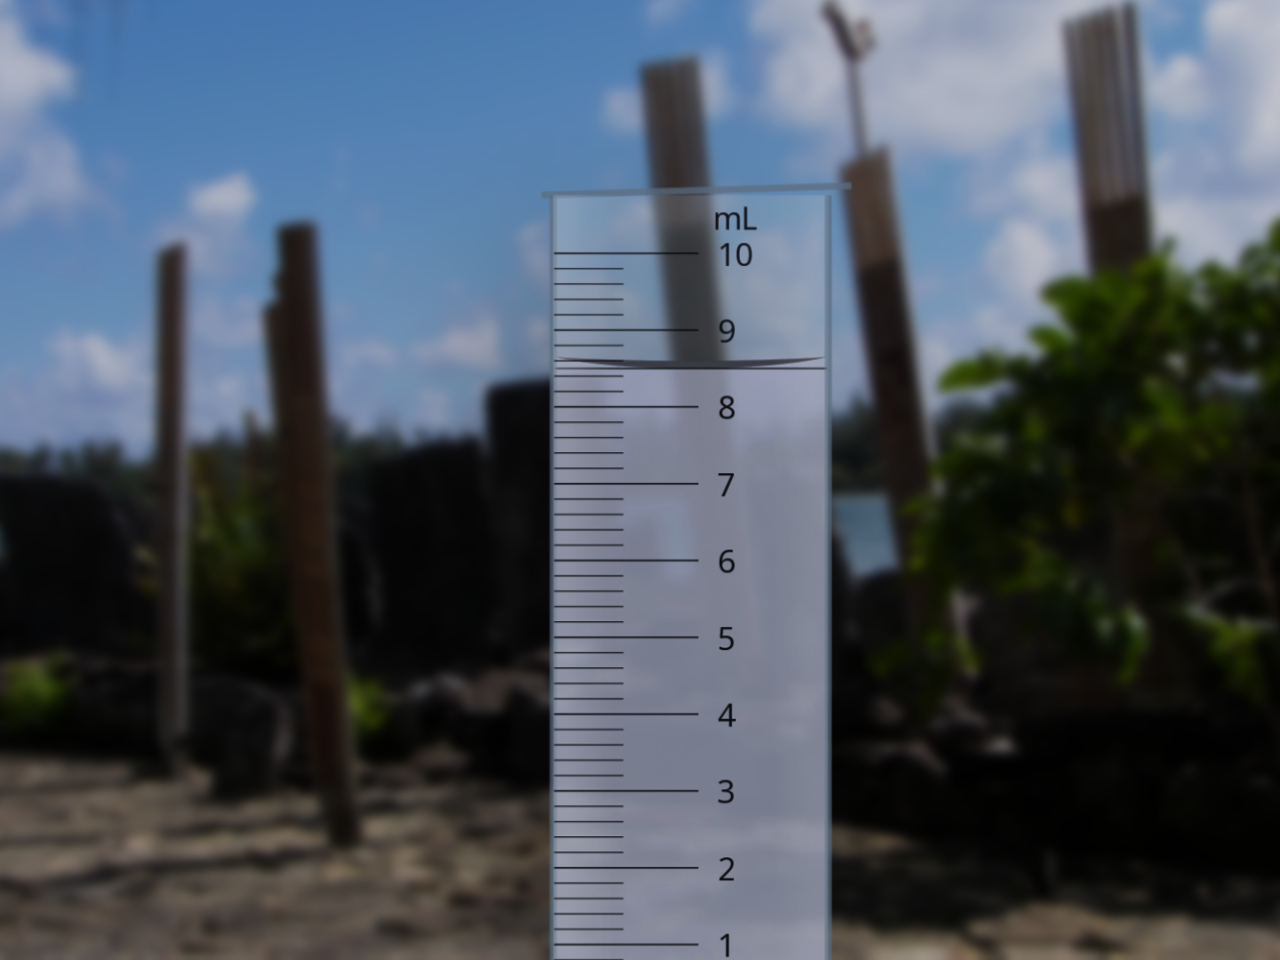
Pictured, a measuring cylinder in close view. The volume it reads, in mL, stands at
8.5 mL
